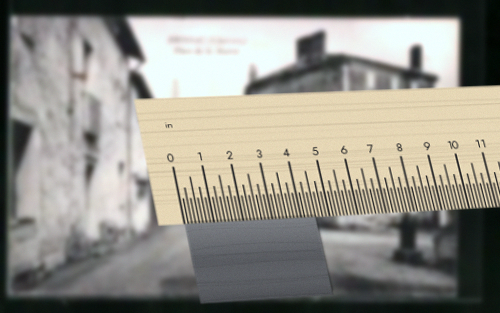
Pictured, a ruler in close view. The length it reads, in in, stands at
4.5 in
